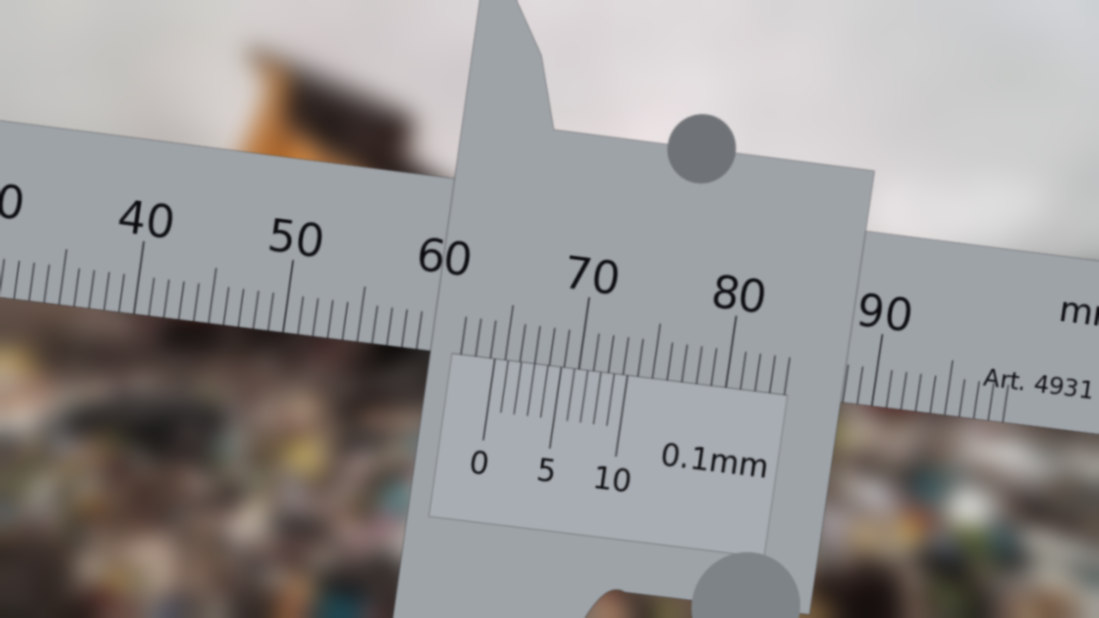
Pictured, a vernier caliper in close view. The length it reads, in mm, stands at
64.3 mm
